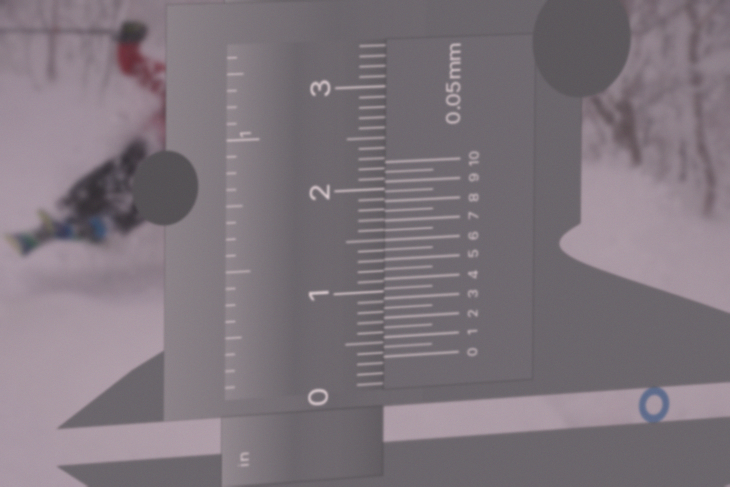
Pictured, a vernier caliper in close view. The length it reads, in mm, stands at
3.6 mm
